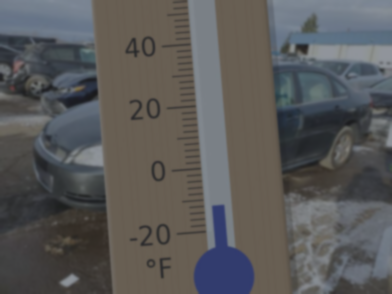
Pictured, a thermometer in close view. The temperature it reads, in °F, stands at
-12 °F
